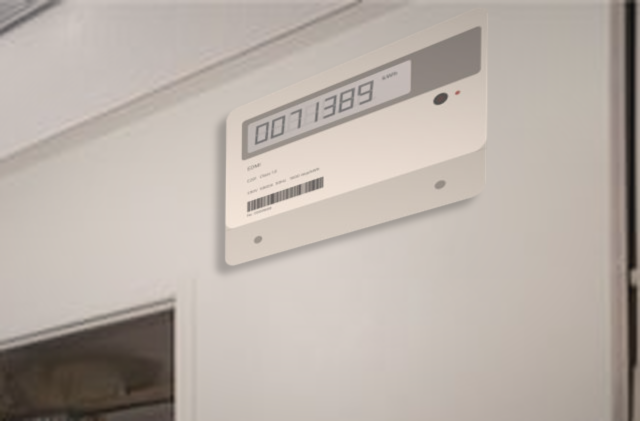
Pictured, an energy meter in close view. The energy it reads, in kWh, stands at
71389 kWh
